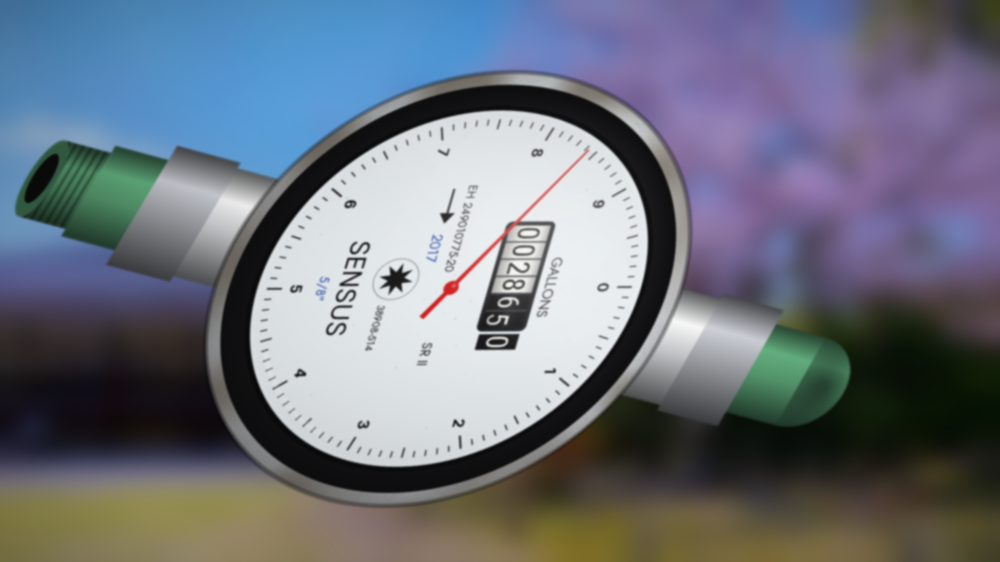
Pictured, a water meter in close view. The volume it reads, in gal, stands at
28648.4 gal
